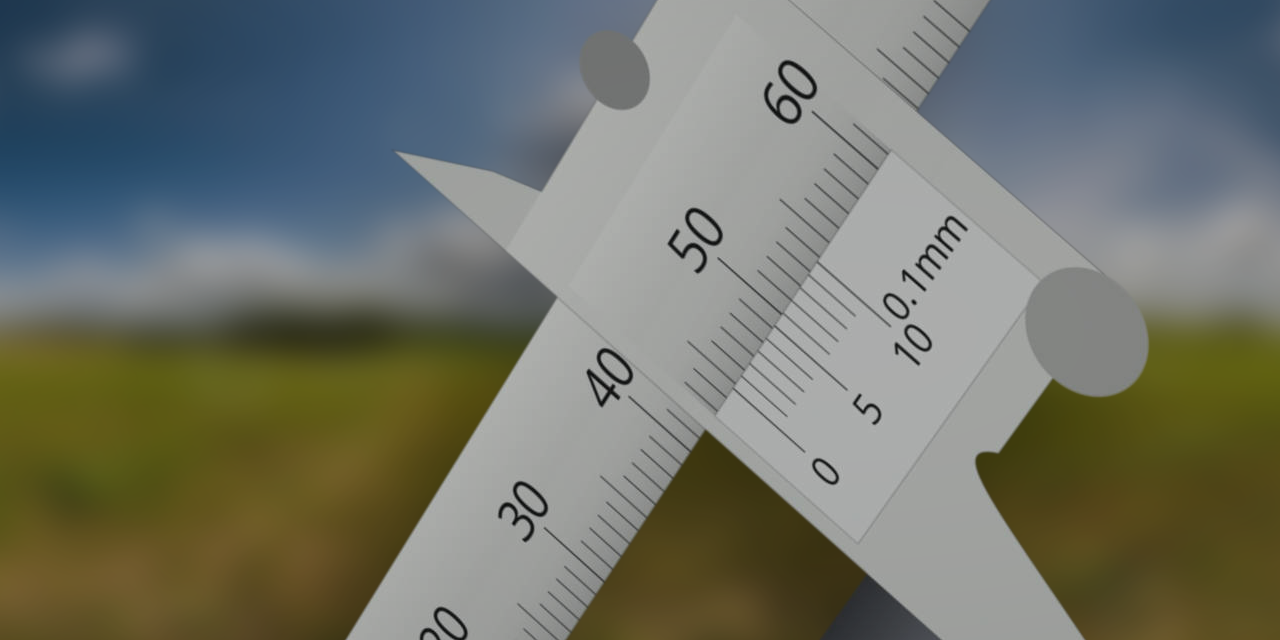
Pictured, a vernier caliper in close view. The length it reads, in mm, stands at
44.7 mm
